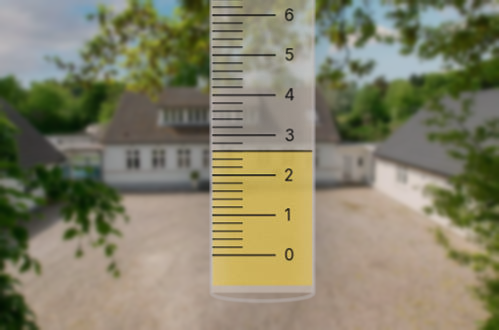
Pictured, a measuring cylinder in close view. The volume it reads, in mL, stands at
2.6 mL
